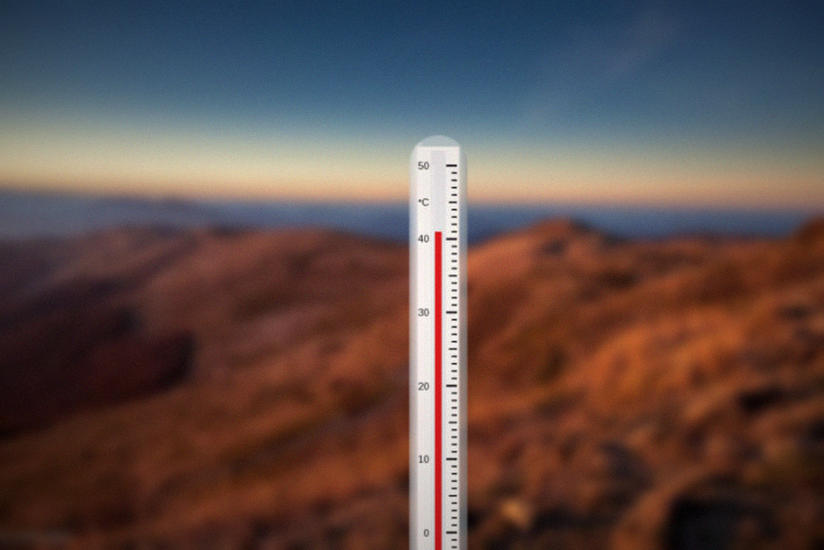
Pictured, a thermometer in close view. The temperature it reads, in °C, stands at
41 °C
